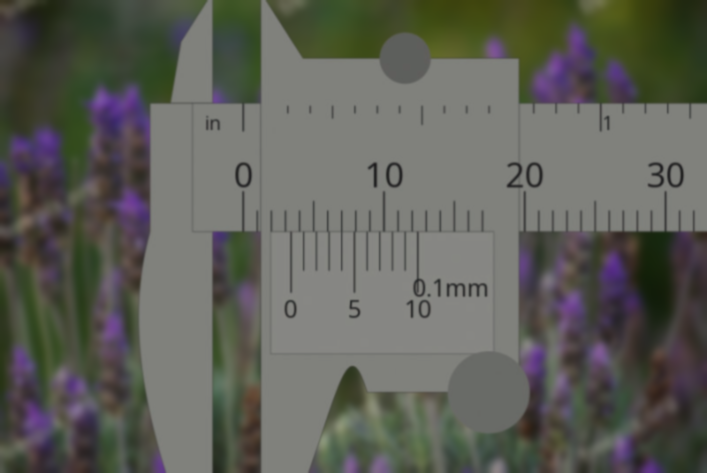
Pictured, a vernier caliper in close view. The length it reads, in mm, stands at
3.4 mm
